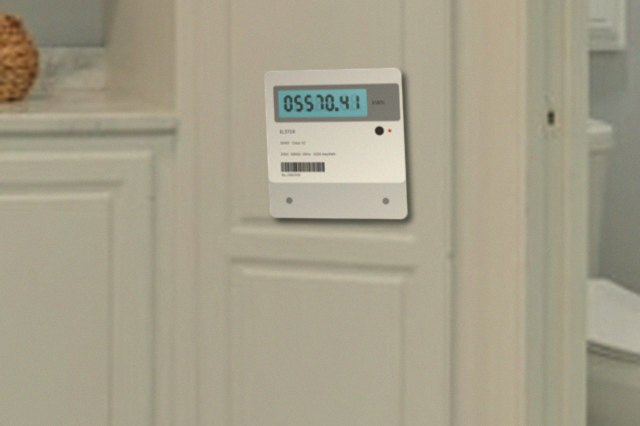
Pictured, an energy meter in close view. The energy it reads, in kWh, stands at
5570.41 kWh
